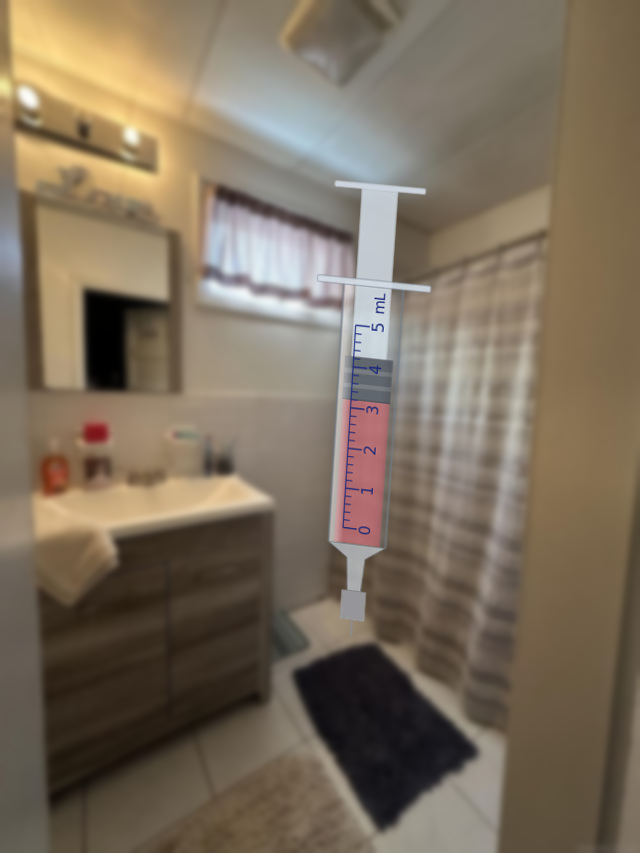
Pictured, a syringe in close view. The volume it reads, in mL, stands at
3.2 mL
